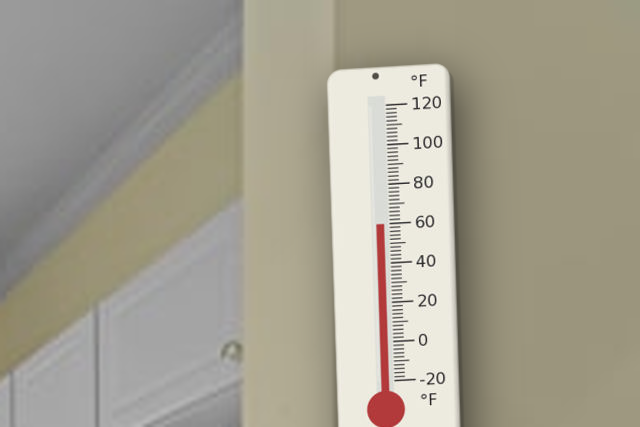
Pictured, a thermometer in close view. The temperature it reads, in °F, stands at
60 °F
